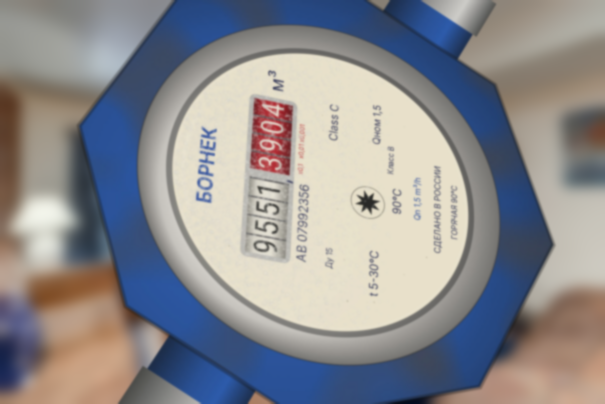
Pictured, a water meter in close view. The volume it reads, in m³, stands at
9551.3904 m³
